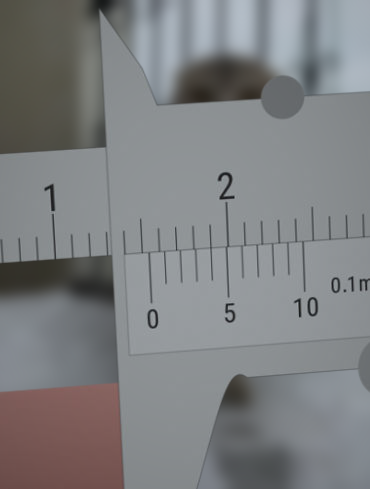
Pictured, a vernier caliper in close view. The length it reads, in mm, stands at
15.4 mm
